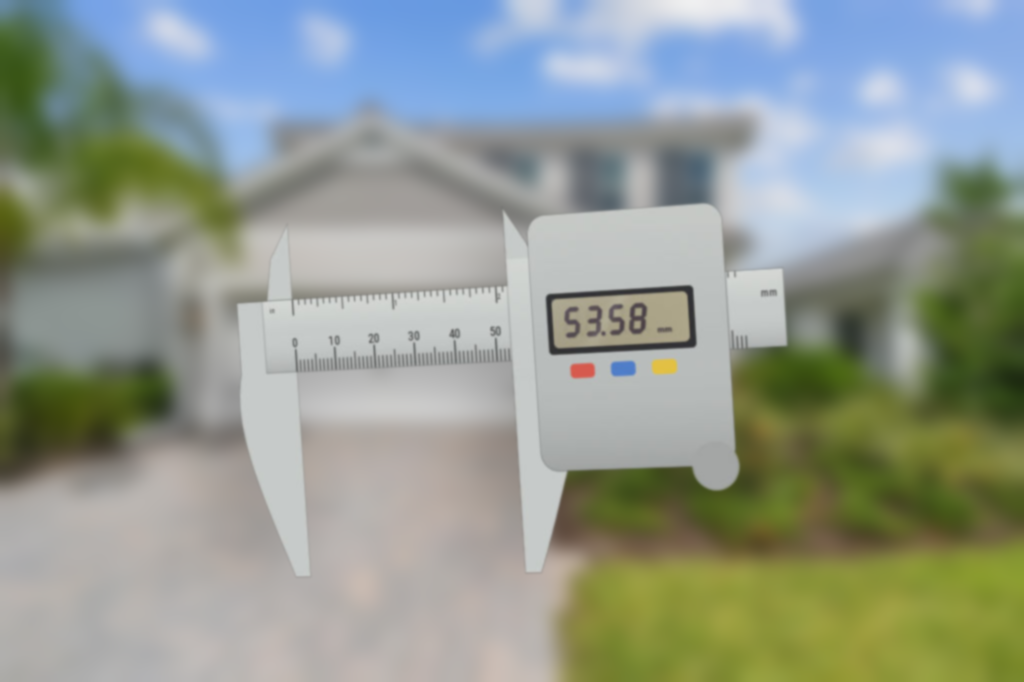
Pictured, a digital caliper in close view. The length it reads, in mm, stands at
53.58 mm
